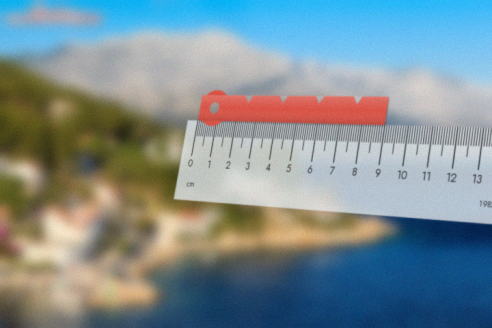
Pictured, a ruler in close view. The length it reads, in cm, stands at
9 cm
